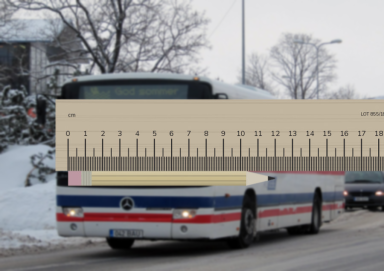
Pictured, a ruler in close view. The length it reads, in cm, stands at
12 cm
